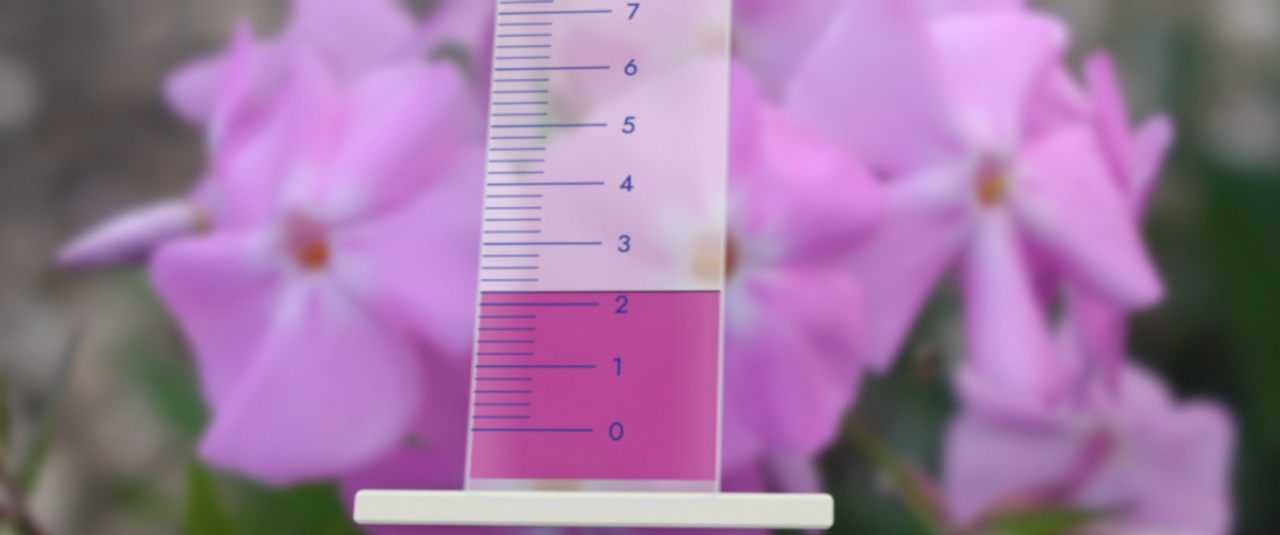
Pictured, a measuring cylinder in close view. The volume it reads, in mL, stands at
2.2 mL
